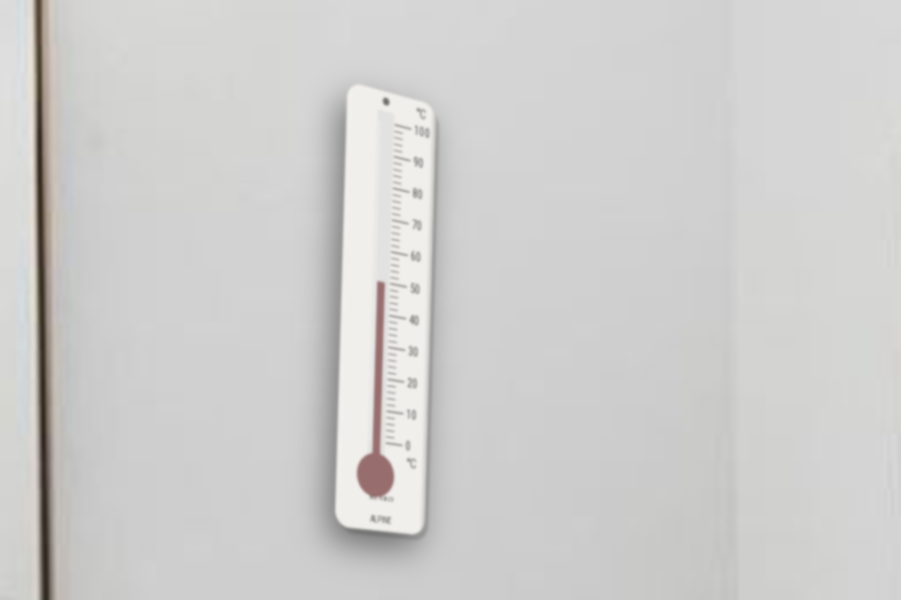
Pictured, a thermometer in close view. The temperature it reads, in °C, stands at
50 °C
